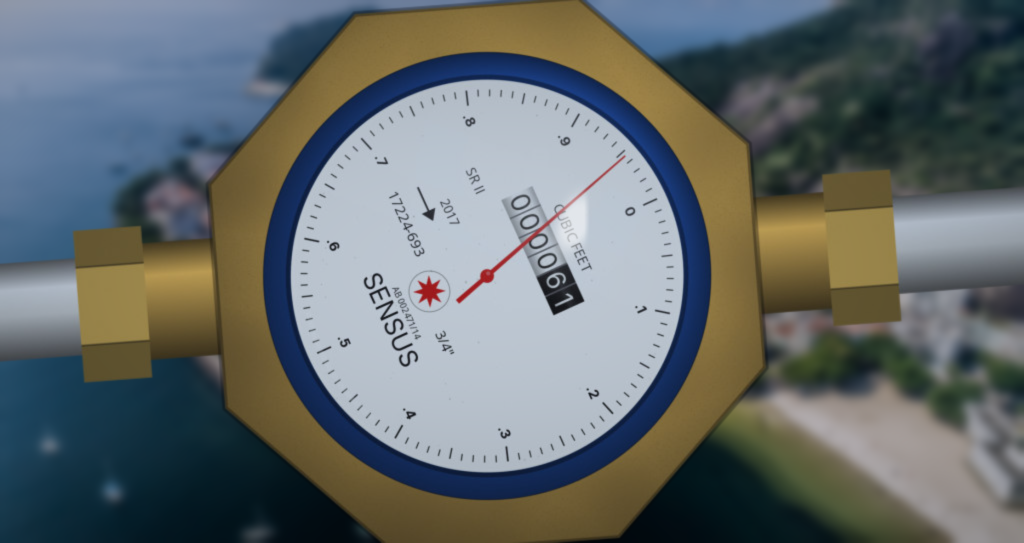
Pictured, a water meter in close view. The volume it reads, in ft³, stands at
60.95 ft³
